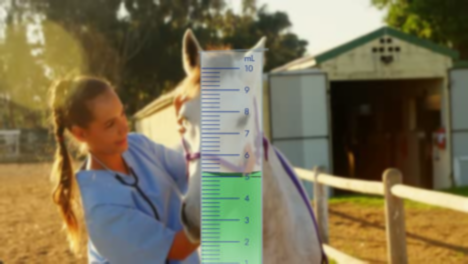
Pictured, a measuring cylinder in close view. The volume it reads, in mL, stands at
5 mL
